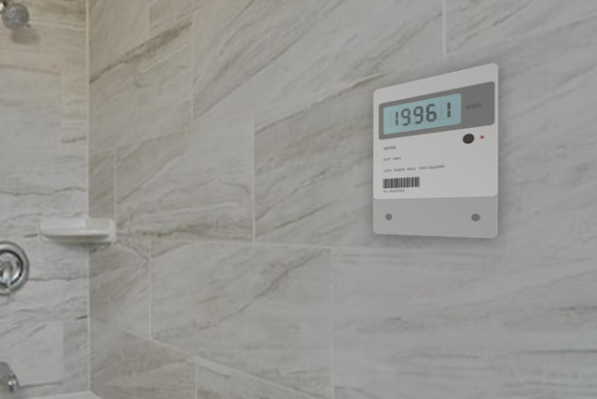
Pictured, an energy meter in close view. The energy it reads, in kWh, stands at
19961 kWh
